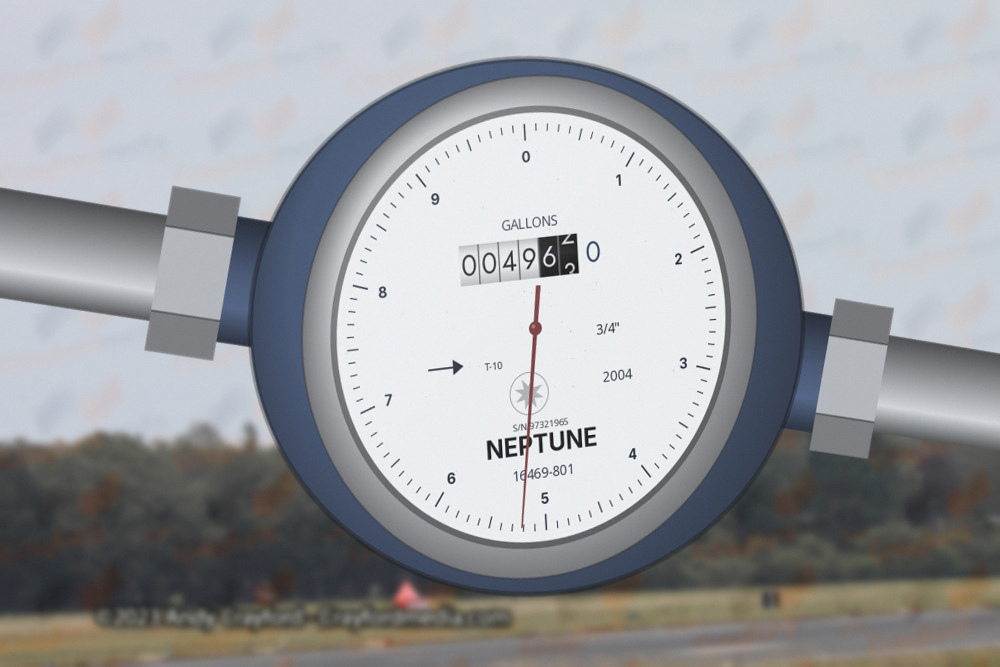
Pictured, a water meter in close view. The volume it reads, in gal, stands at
49625.2 gal
